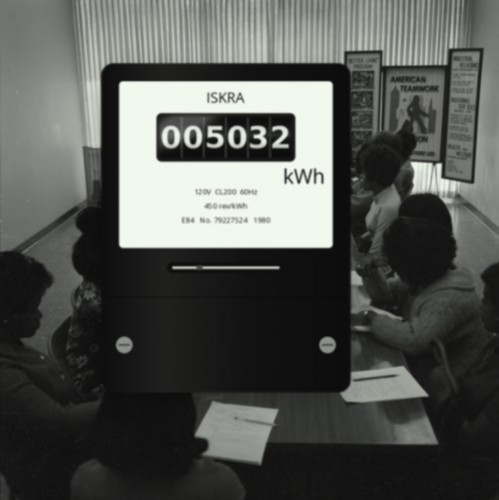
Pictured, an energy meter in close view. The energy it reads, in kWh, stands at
5032 kWh
